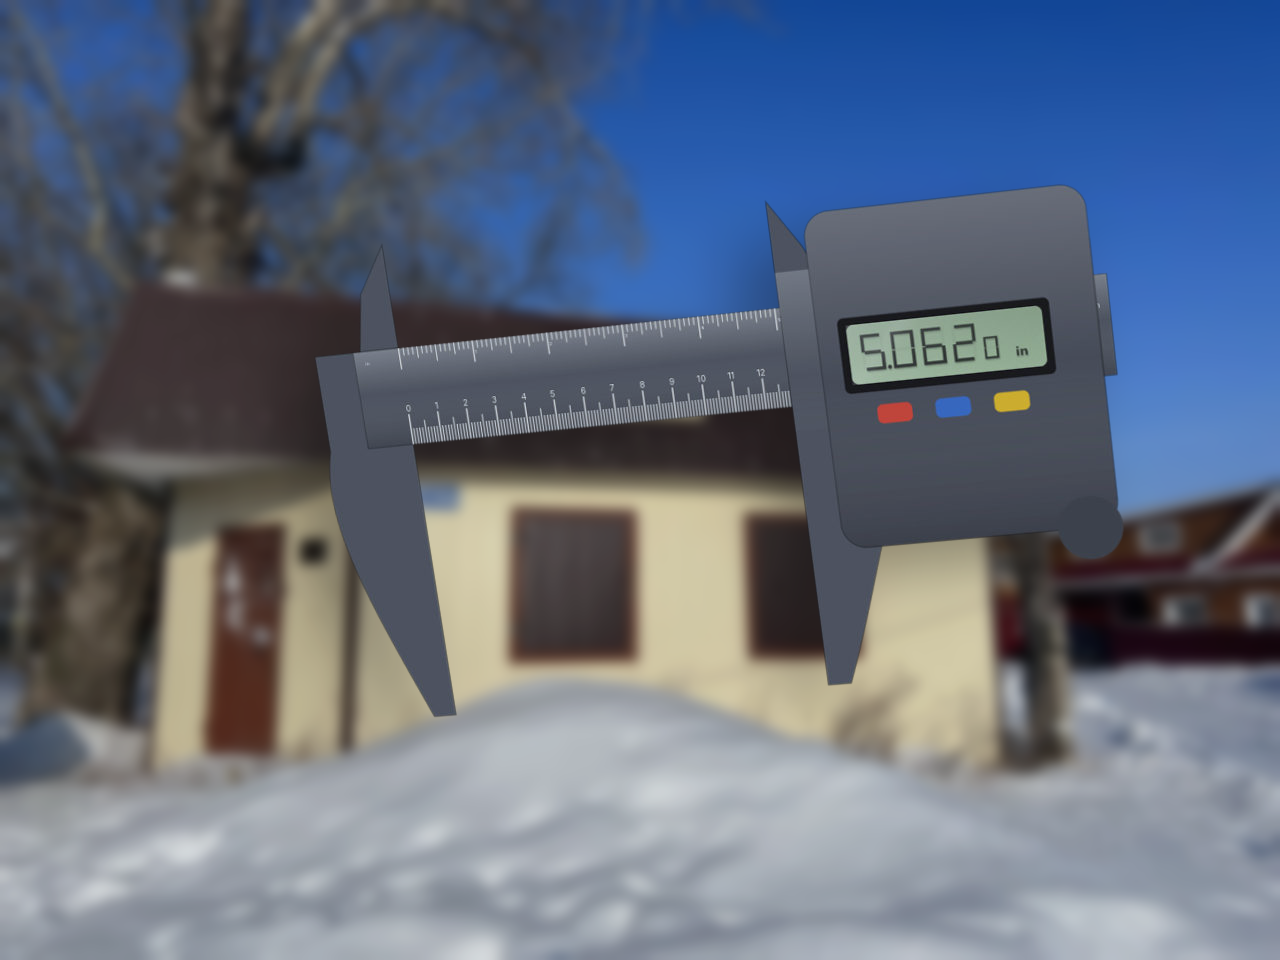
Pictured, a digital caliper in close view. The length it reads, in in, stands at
5.0620 in
